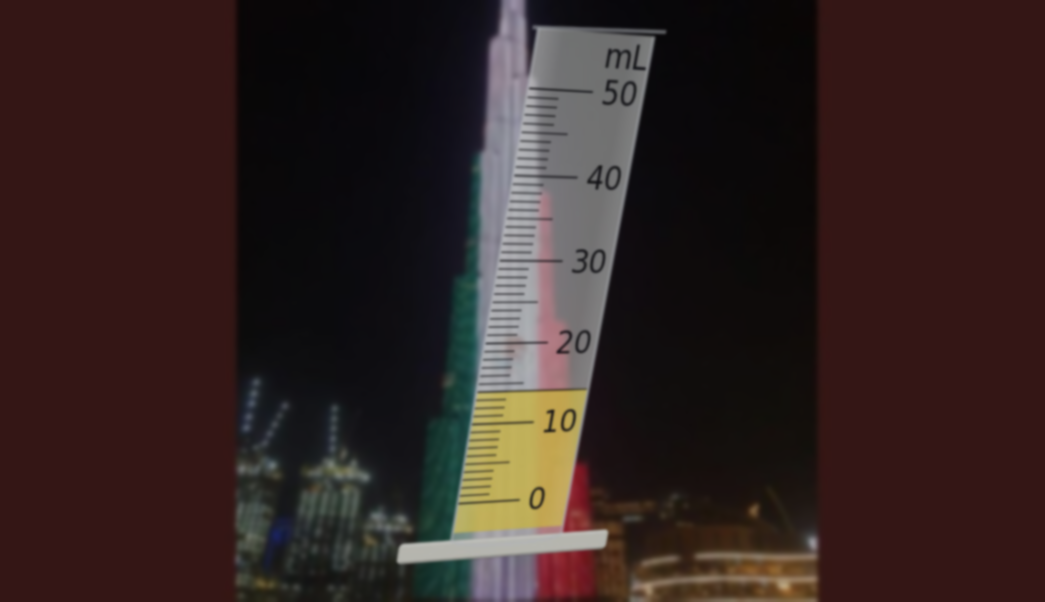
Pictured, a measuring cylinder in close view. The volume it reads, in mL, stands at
14 mL
